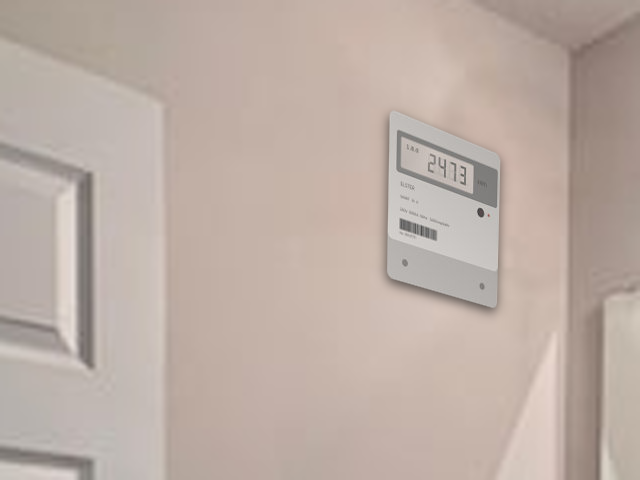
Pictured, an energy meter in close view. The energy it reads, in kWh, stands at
2473 kWh
